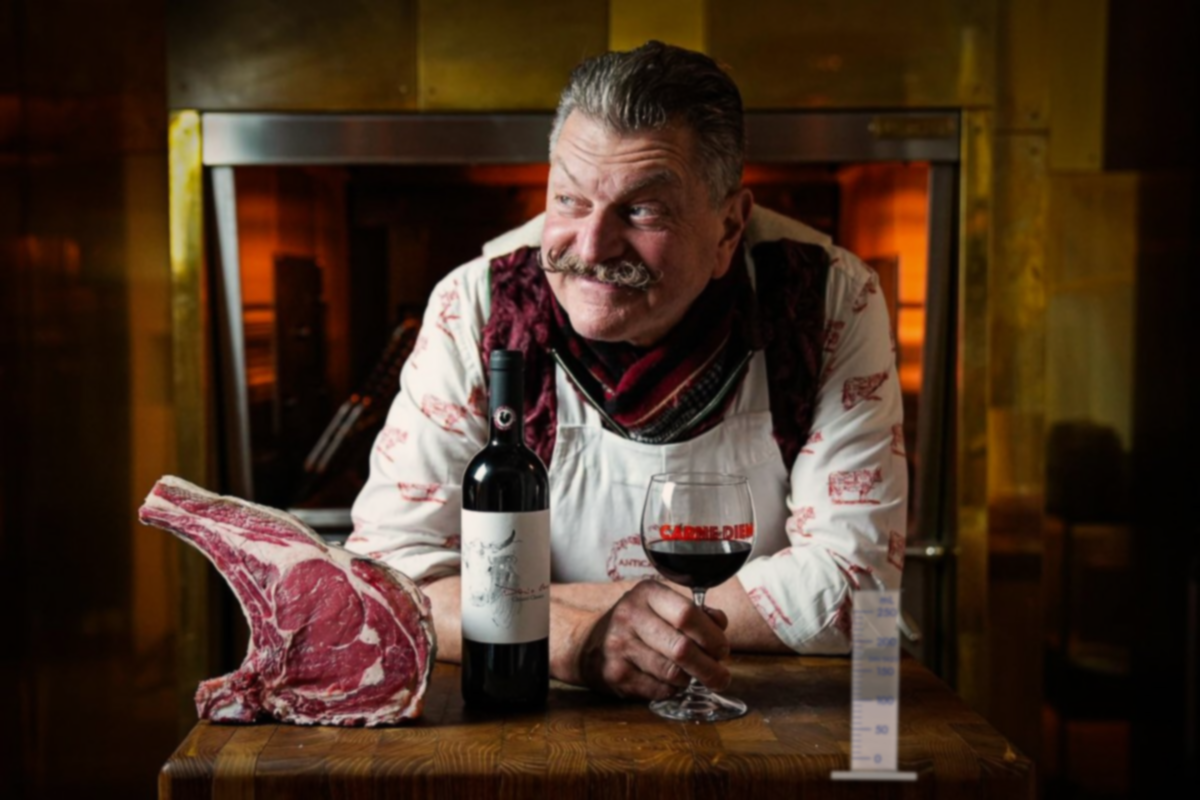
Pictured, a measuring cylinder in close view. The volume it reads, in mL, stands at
100 mL
